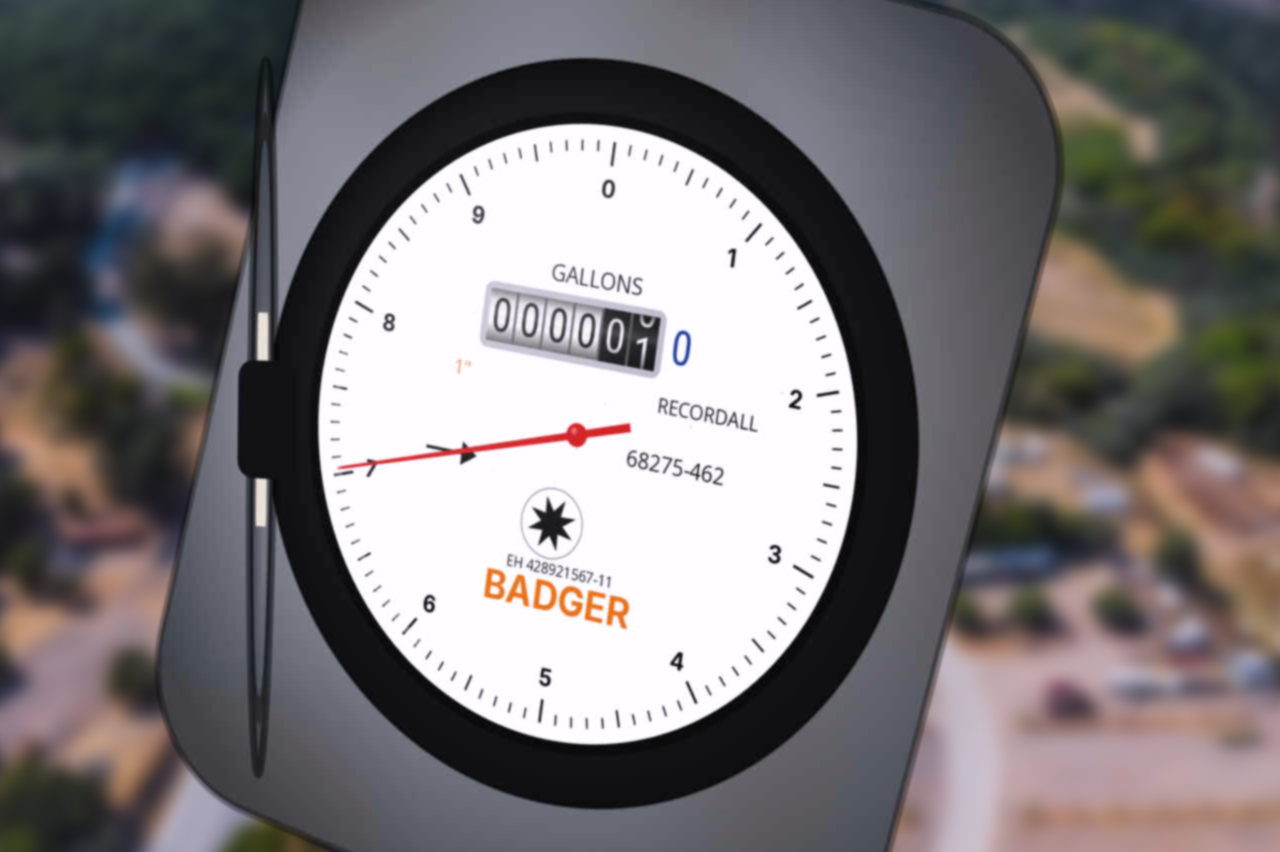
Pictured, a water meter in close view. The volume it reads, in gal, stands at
7.0 gal
